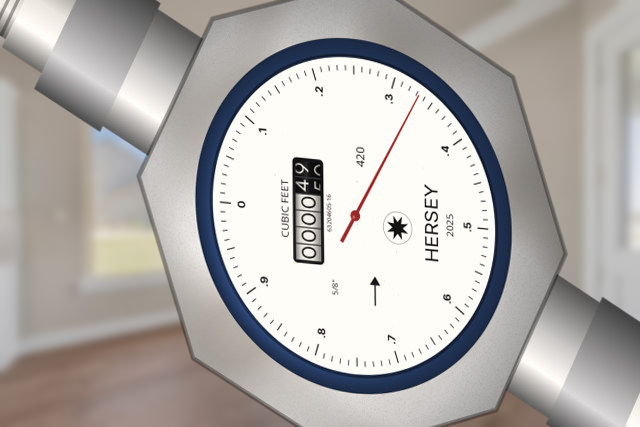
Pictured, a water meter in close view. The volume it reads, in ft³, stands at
49.33 ft³
